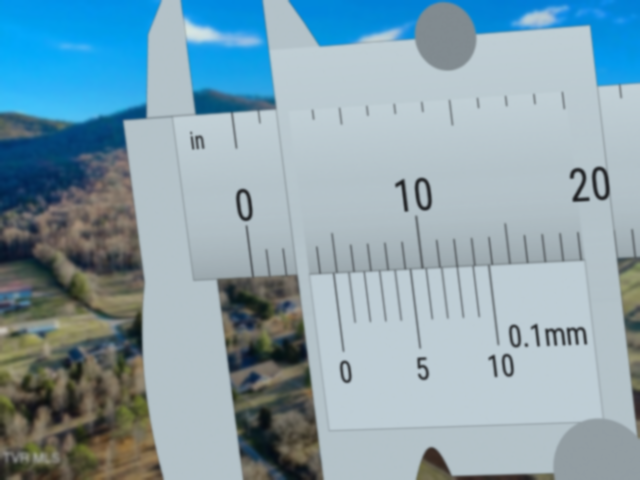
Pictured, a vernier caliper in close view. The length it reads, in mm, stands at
4.8 mm
